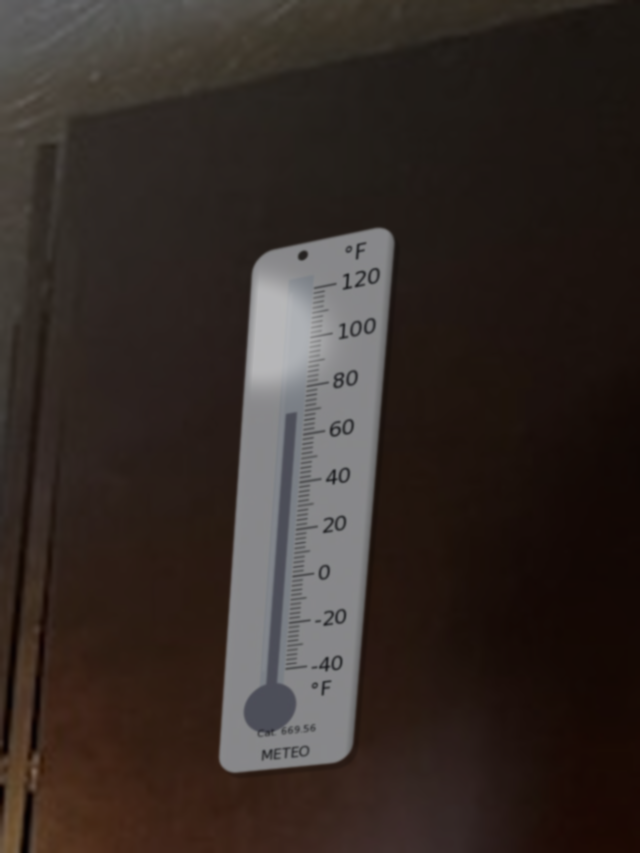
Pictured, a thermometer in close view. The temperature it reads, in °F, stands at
70 °F
